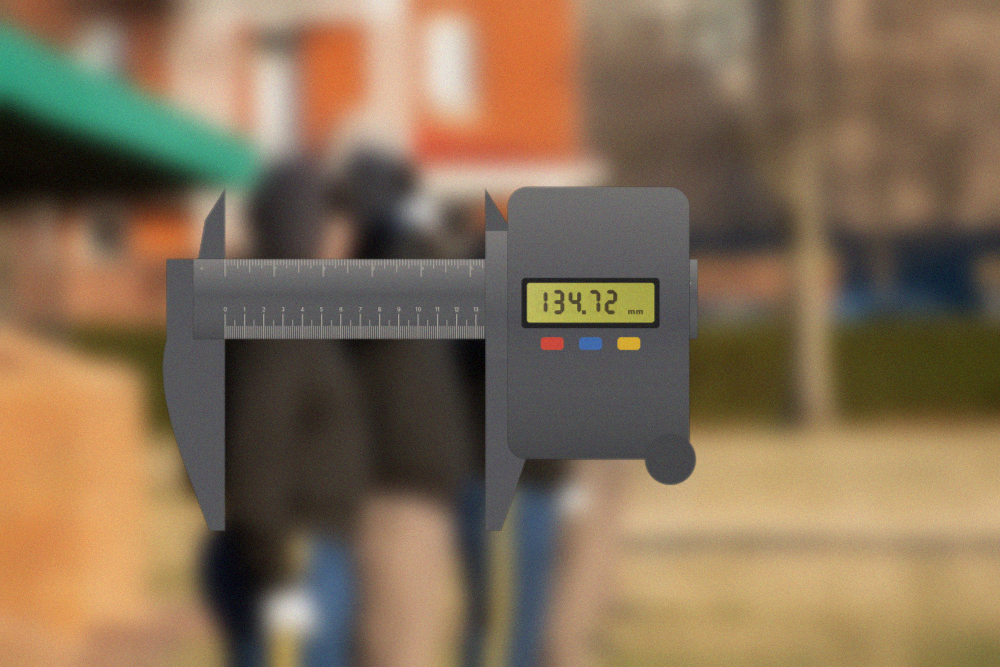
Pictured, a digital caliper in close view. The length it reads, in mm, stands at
134.72 mm
